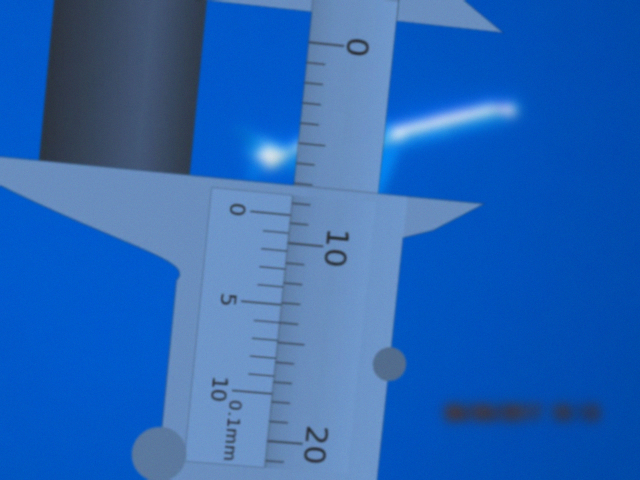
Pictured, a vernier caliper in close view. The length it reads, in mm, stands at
8.6 mm
